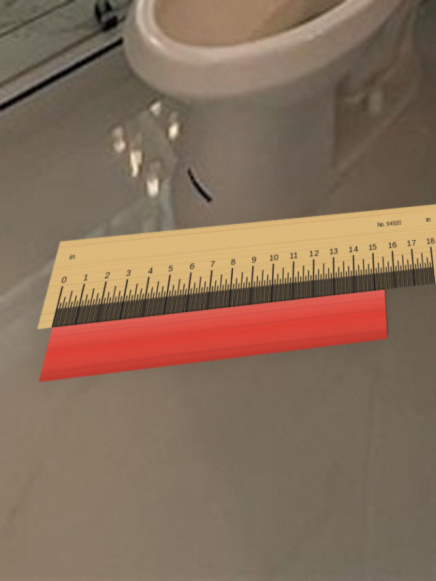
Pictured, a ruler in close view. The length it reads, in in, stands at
15.5 in
